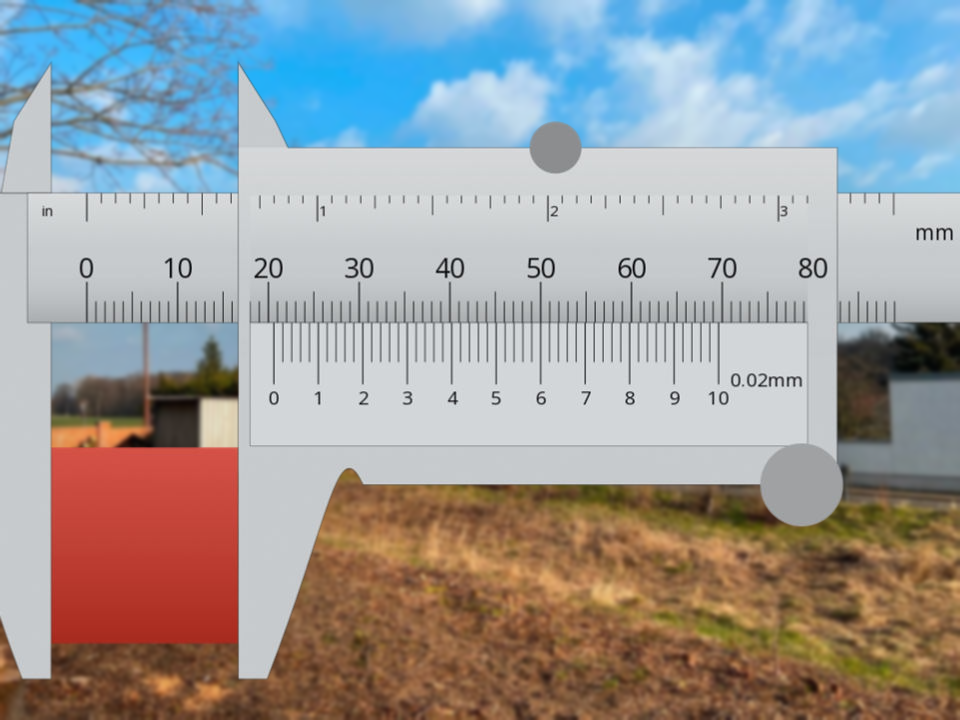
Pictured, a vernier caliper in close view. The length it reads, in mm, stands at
20.6 mm
